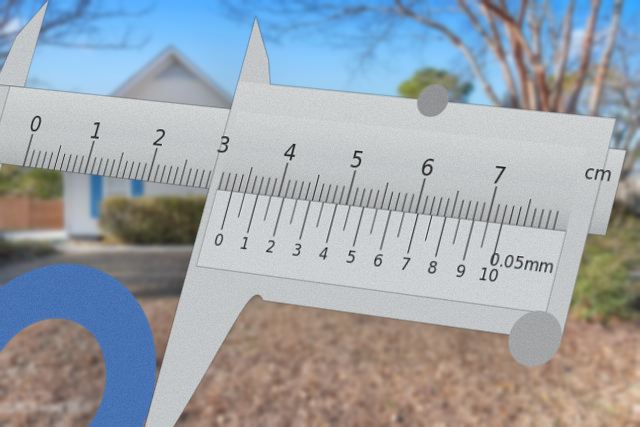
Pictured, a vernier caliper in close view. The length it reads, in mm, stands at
33.0 mm
